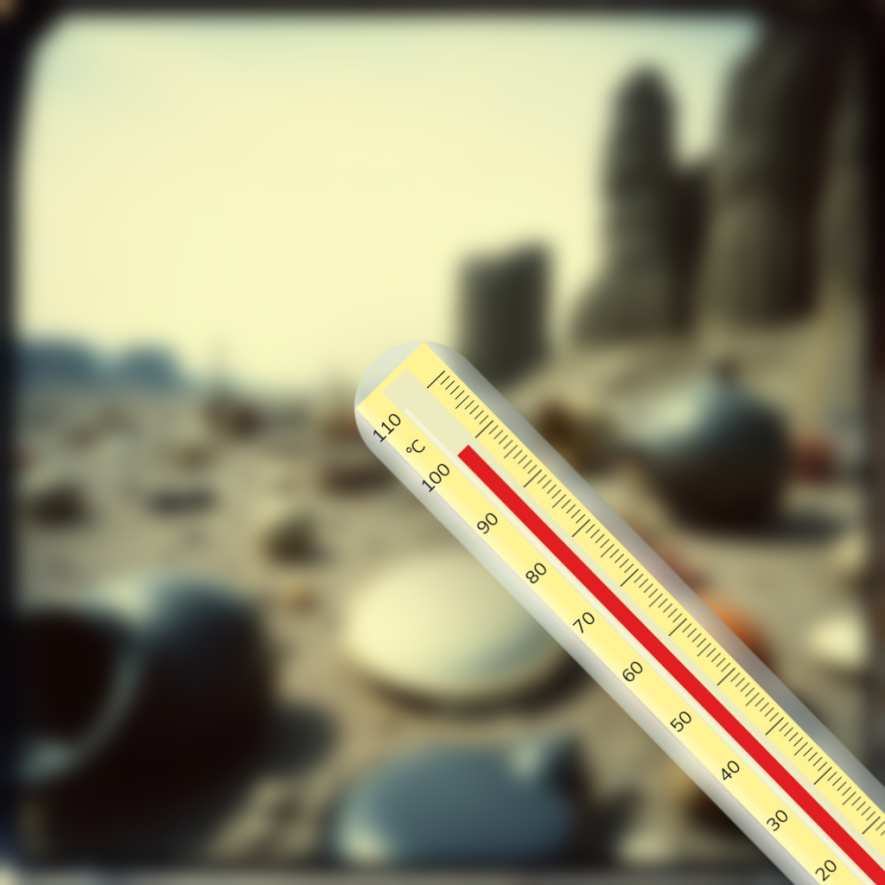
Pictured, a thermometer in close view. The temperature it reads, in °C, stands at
100 °C
